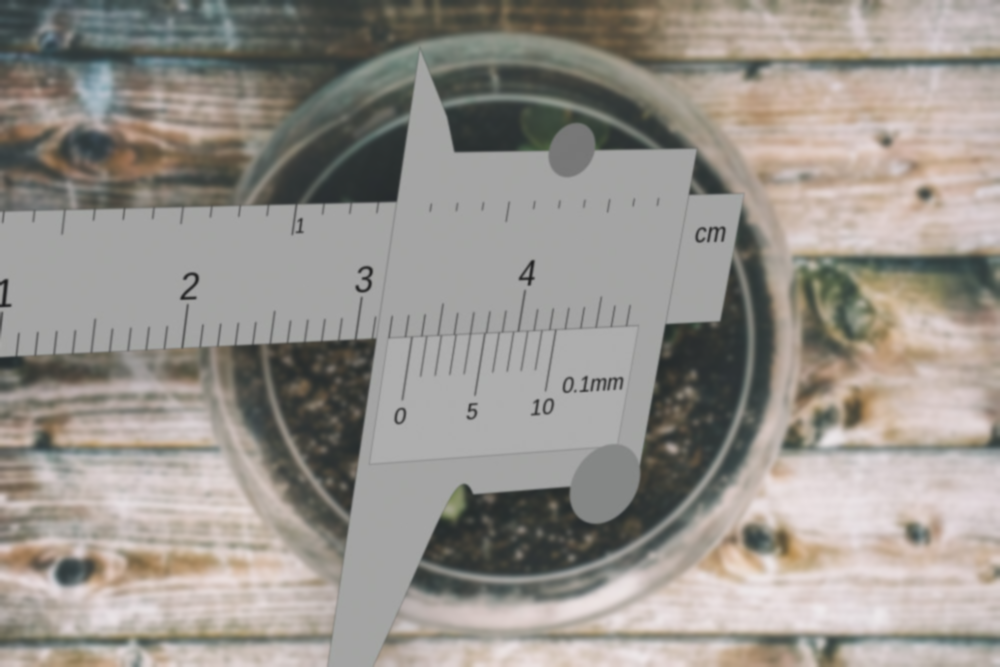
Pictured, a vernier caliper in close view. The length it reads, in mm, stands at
33.4 mm
